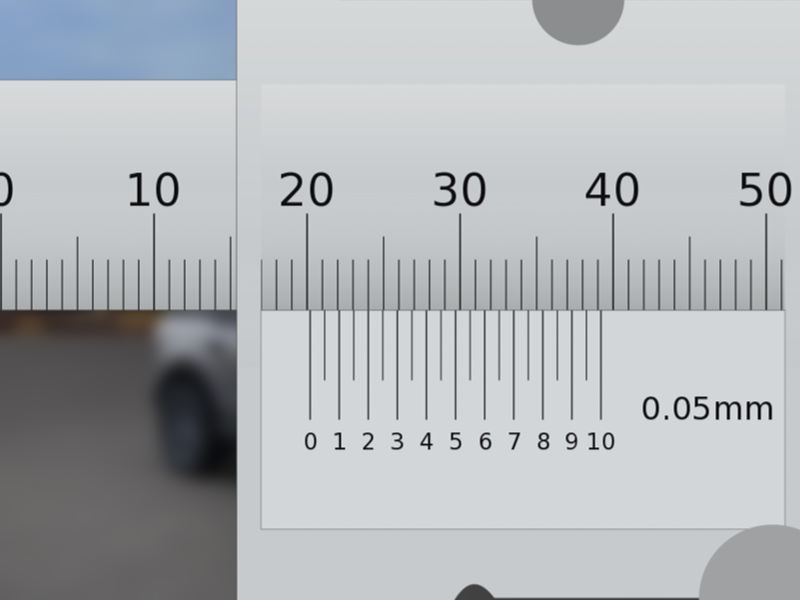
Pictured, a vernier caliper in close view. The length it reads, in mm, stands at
20.2 mm
